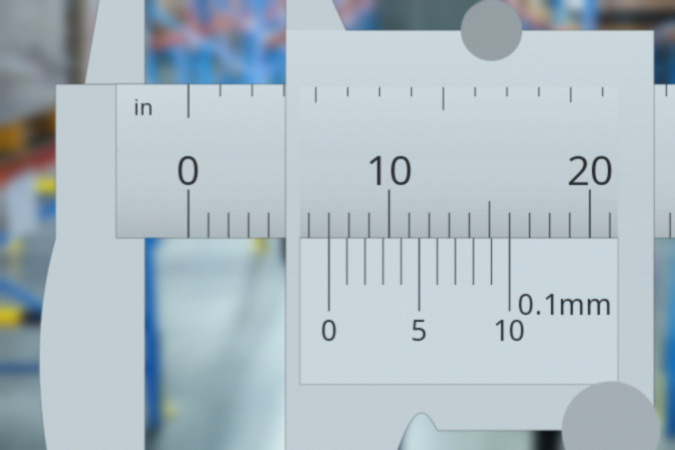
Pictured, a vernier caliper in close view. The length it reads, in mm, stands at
7.0 mm
